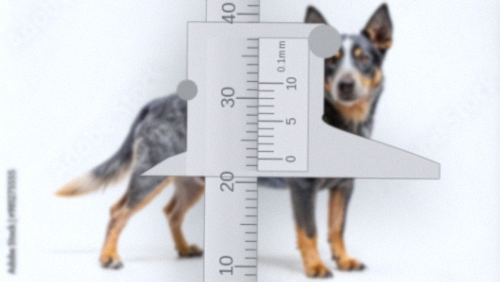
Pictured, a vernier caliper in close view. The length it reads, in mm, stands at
22.8 mm
